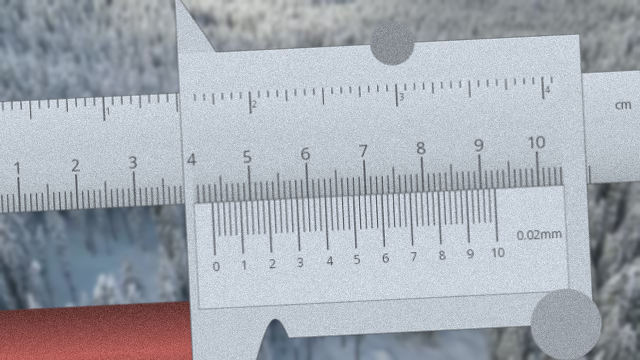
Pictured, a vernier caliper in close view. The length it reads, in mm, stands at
43.4 mm
